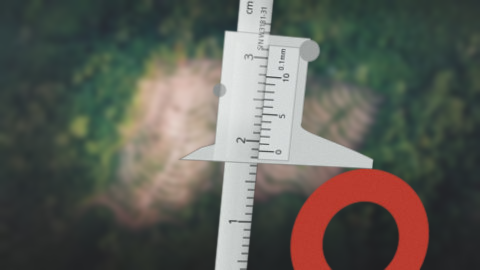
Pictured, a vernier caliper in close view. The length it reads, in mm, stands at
18.8 mm
